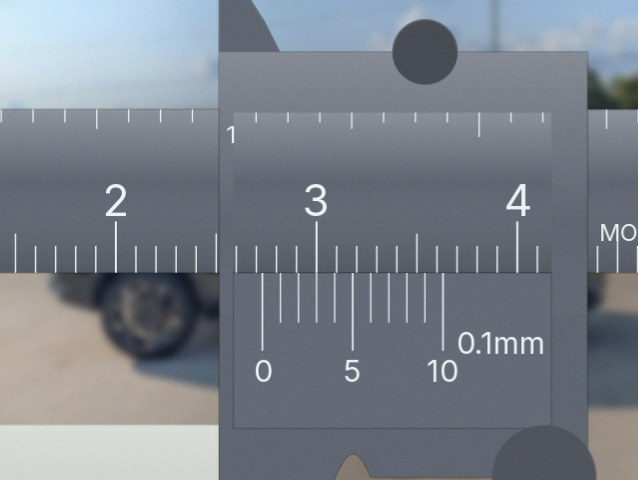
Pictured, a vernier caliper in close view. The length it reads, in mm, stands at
27.3 mm
